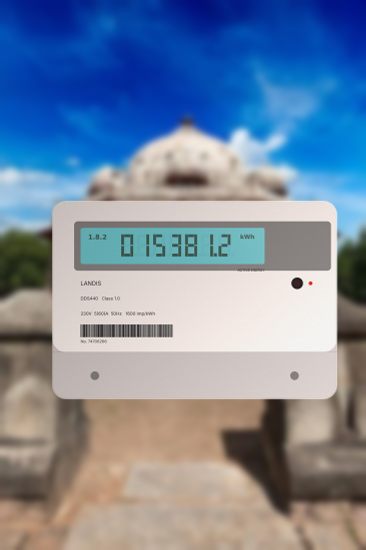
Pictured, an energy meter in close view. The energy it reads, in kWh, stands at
15381.2 kWh
